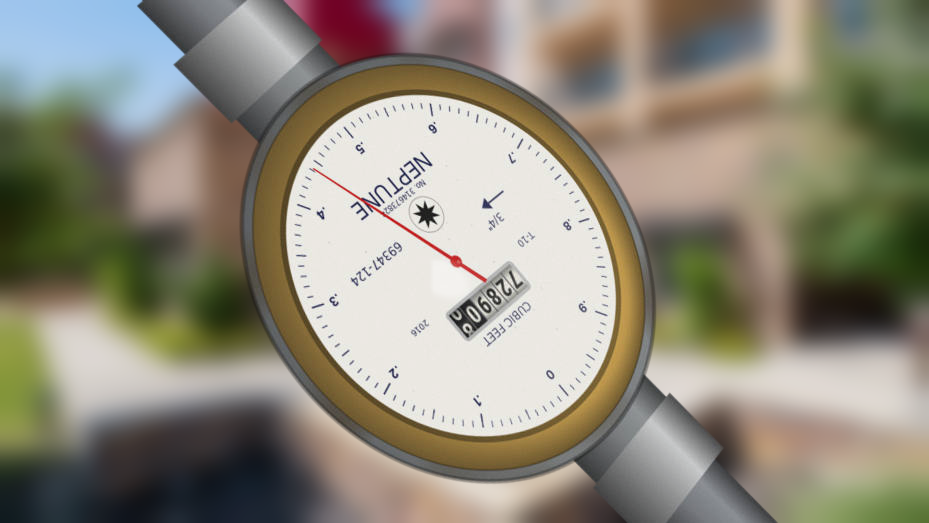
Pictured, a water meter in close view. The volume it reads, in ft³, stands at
728908.44 ft³
